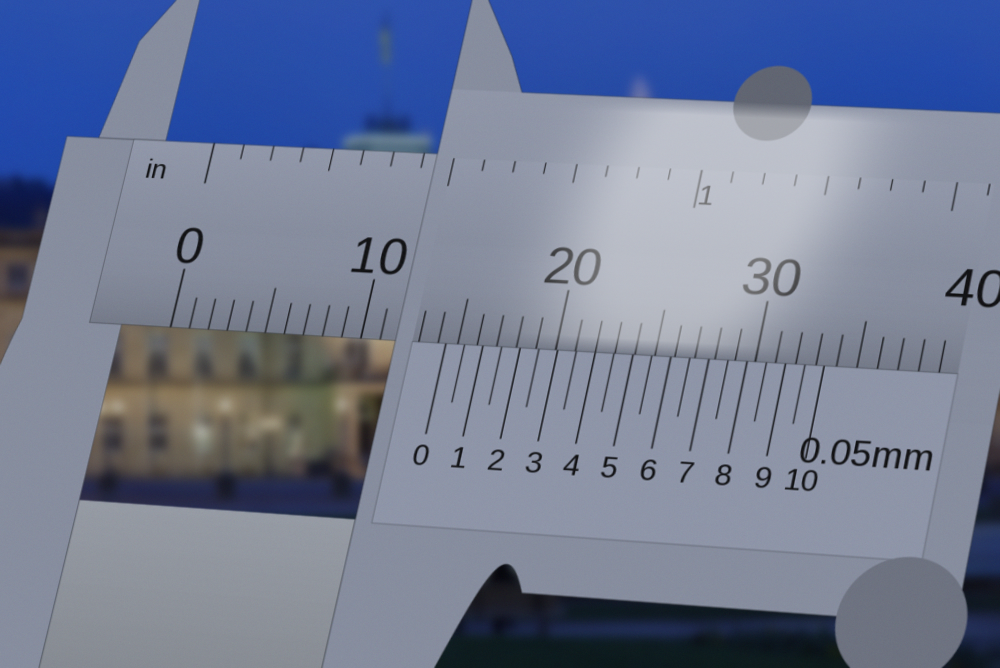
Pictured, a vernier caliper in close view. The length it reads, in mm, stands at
14.4 mm
